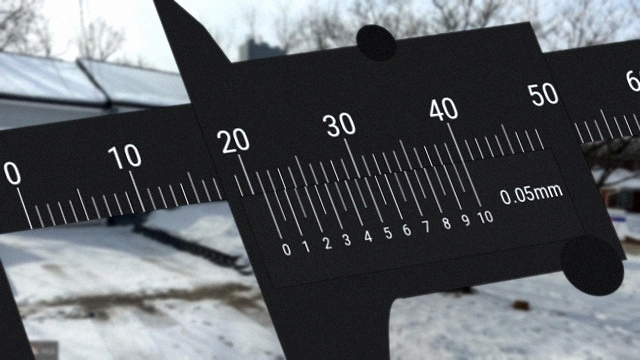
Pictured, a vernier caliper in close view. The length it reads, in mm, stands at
21.0 mm
